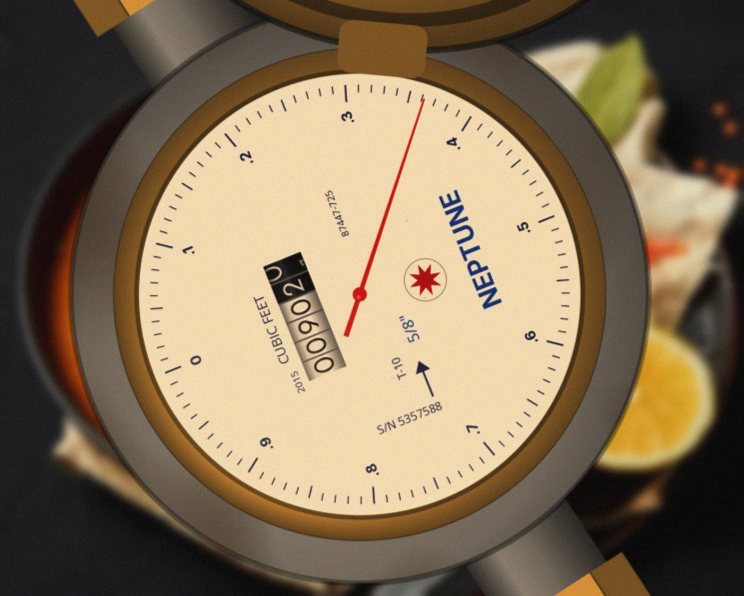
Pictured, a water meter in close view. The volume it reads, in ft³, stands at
9020.36 ft³
